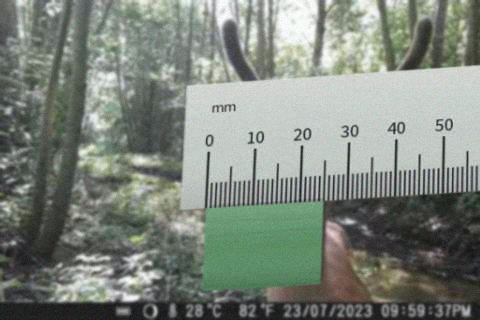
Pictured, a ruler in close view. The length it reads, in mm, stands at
25 mm
